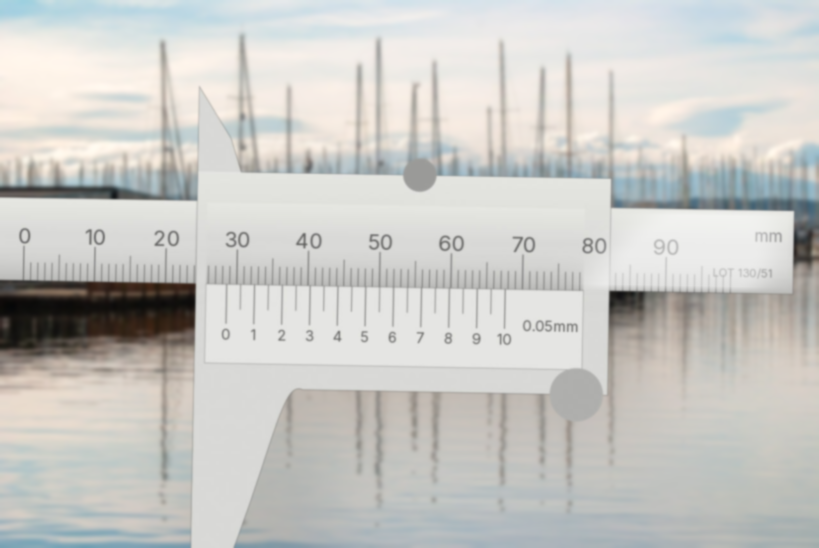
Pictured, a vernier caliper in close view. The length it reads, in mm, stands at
28.6 mm
